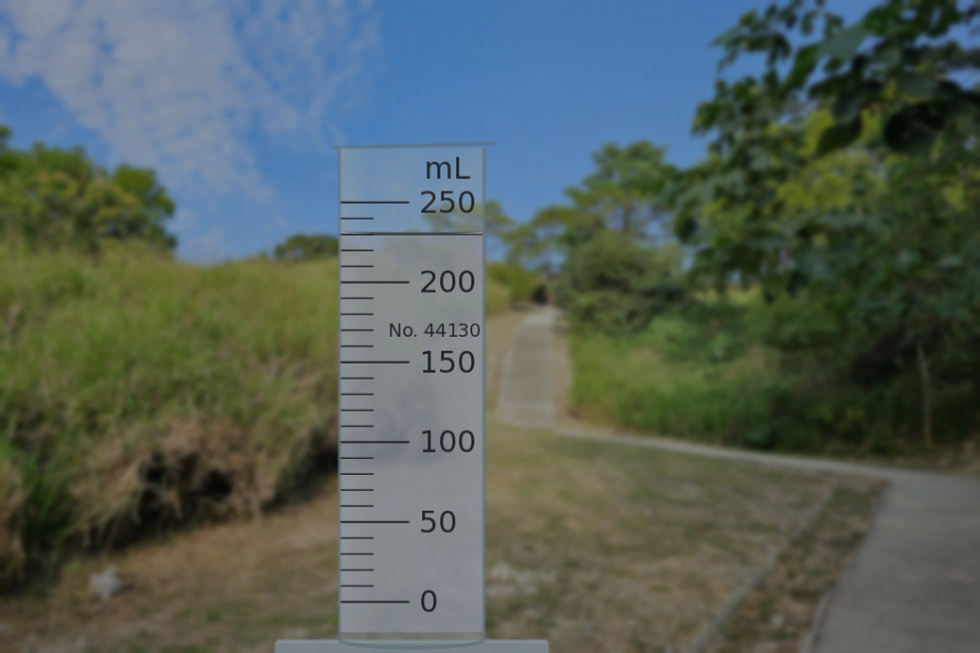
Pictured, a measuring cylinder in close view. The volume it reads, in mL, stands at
230 mL
